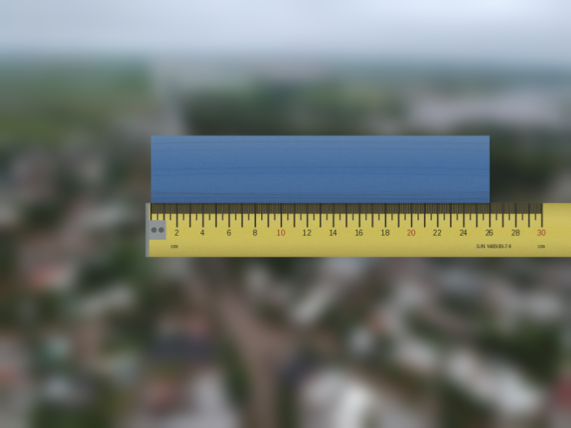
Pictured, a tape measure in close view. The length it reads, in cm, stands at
26 cm
